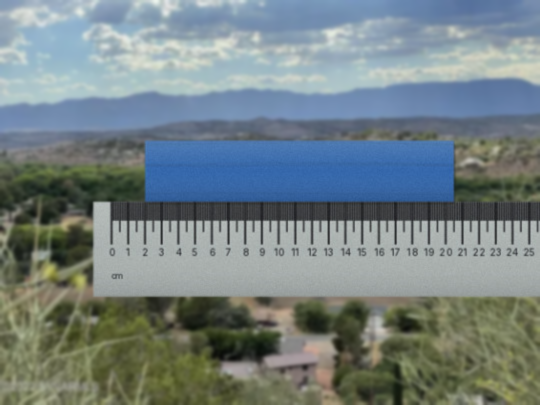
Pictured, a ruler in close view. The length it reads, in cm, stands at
18.5 cm
